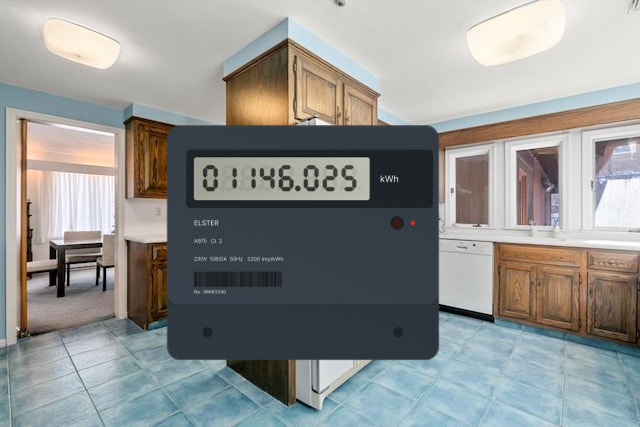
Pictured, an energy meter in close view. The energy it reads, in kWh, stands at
1146.025 kWh
